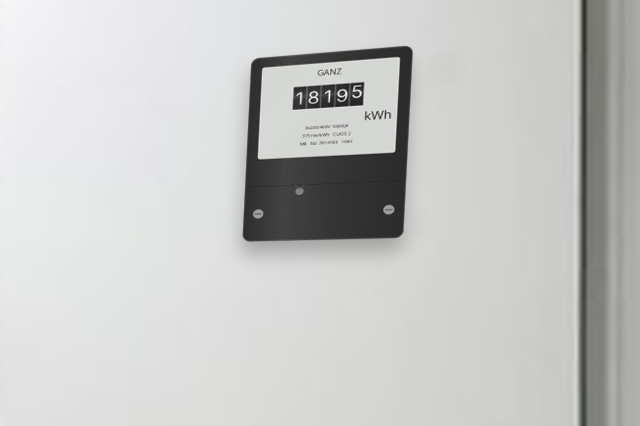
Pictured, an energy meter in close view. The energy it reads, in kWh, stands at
18195 kWh
